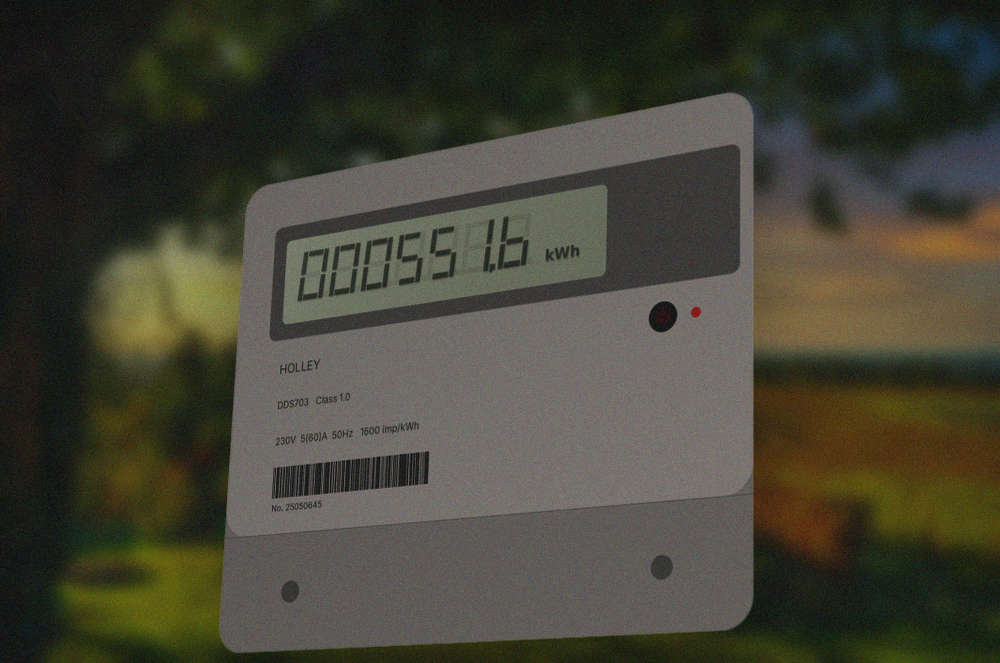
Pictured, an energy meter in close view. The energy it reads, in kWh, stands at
551.6 kWh
